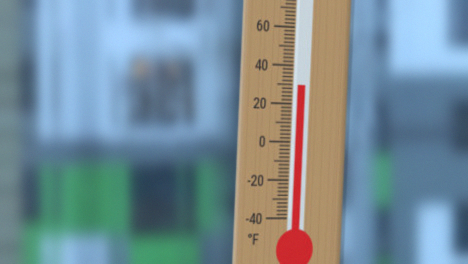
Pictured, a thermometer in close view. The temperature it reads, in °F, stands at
30 °F
